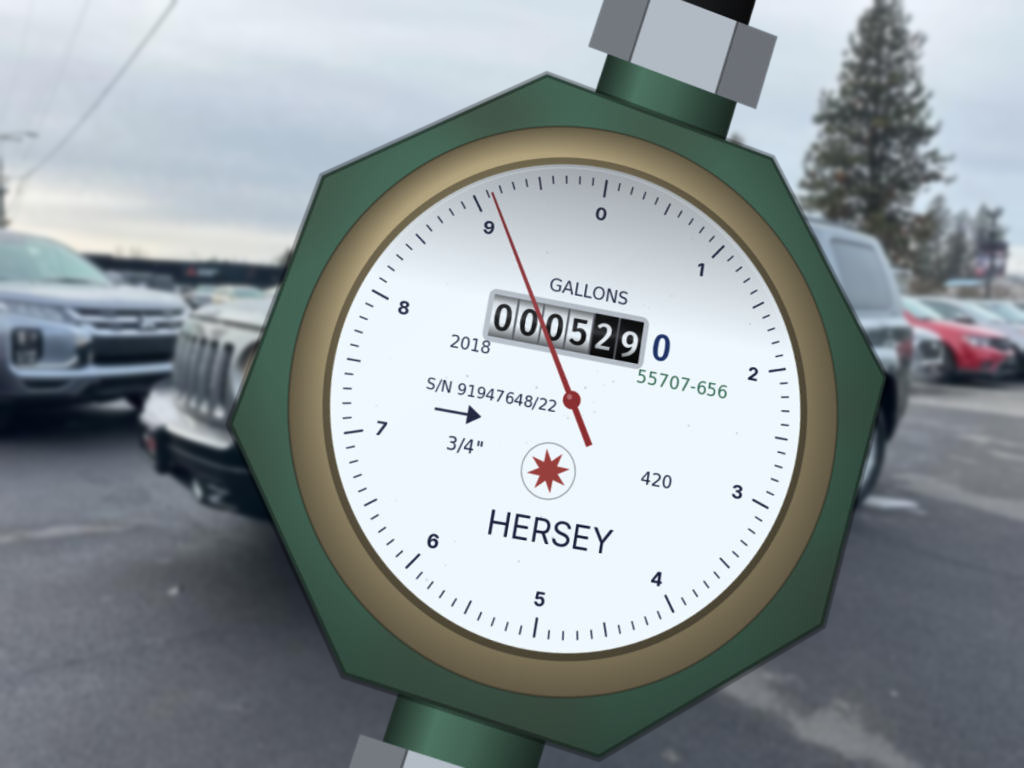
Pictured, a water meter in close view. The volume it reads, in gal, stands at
5289.1 gal
